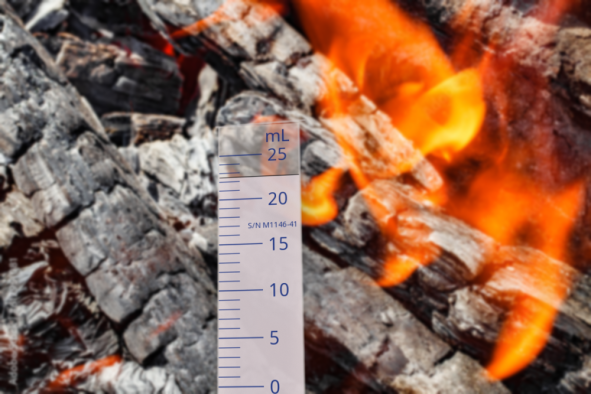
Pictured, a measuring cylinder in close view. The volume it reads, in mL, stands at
22.5 mL
